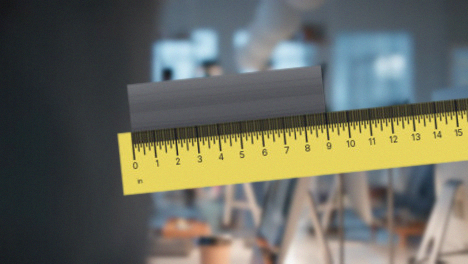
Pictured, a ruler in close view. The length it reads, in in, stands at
9 in
